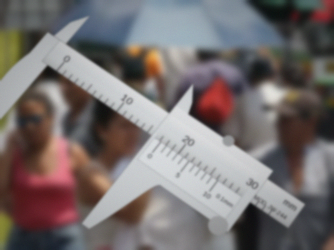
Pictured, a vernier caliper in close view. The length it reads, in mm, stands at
17.2 mm
